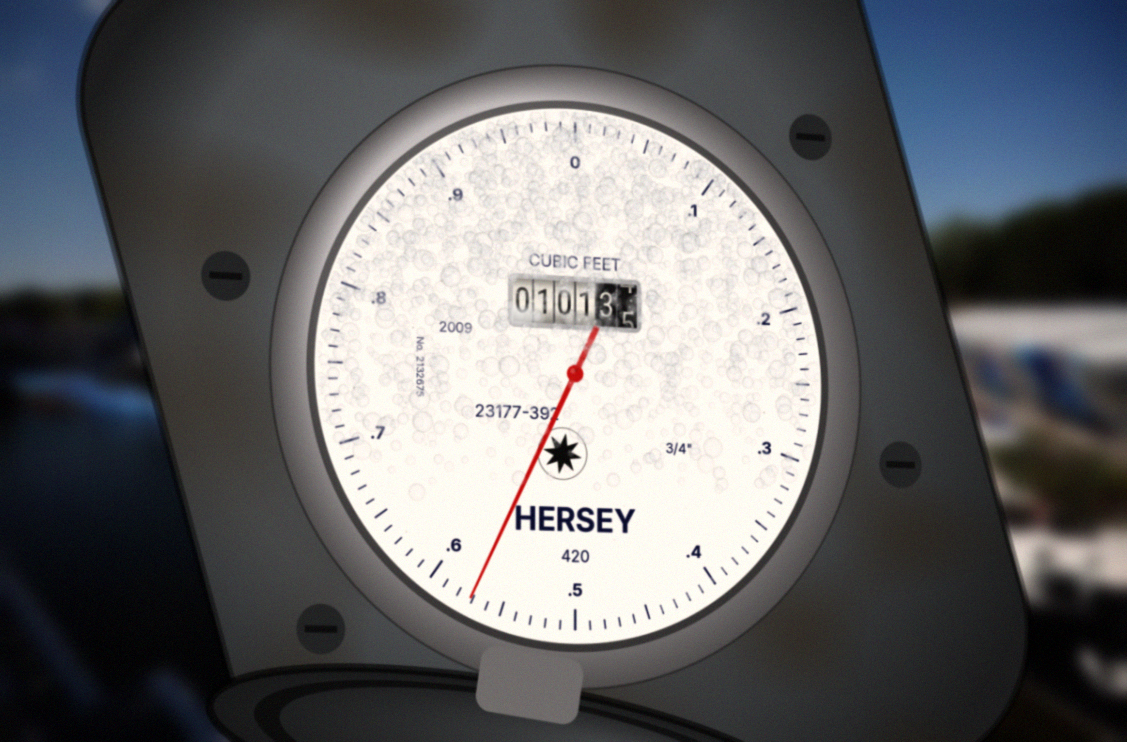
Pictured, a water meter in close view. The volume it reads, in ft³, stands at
10134.57 ft³
